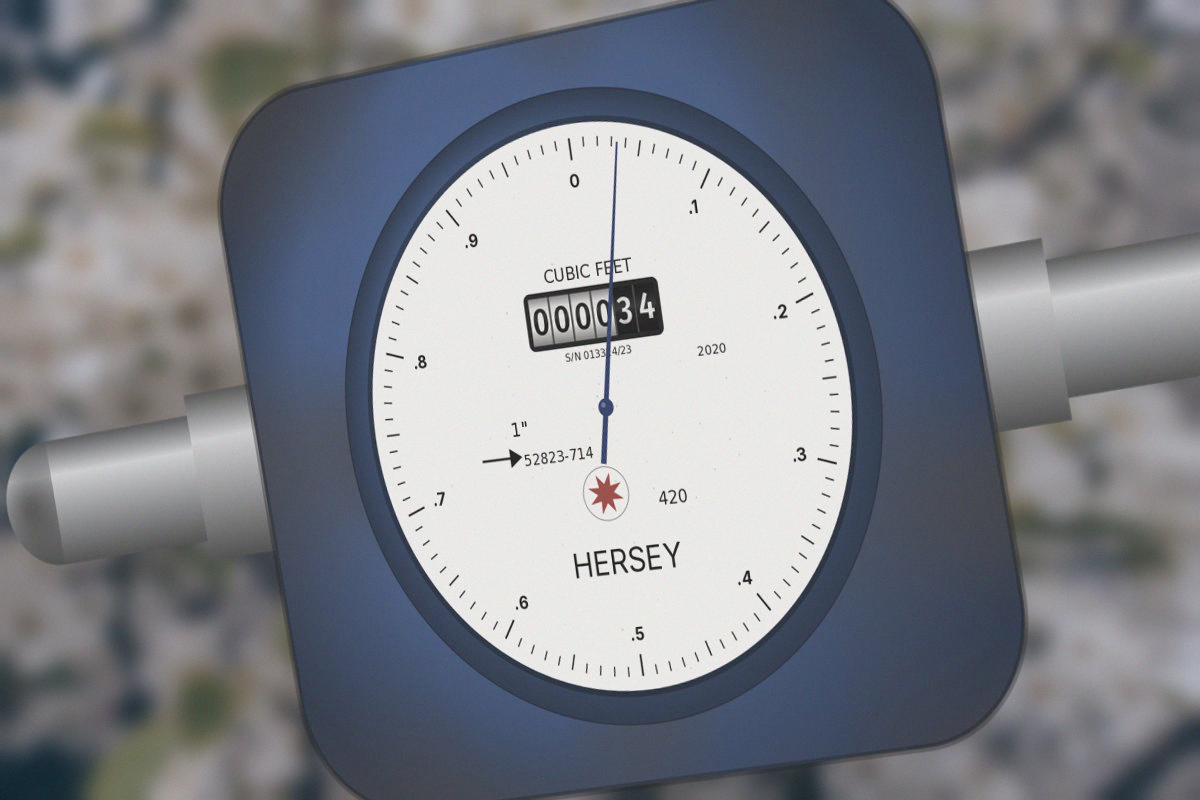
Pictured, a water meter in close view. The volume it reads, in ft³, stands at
34.03 ft³
